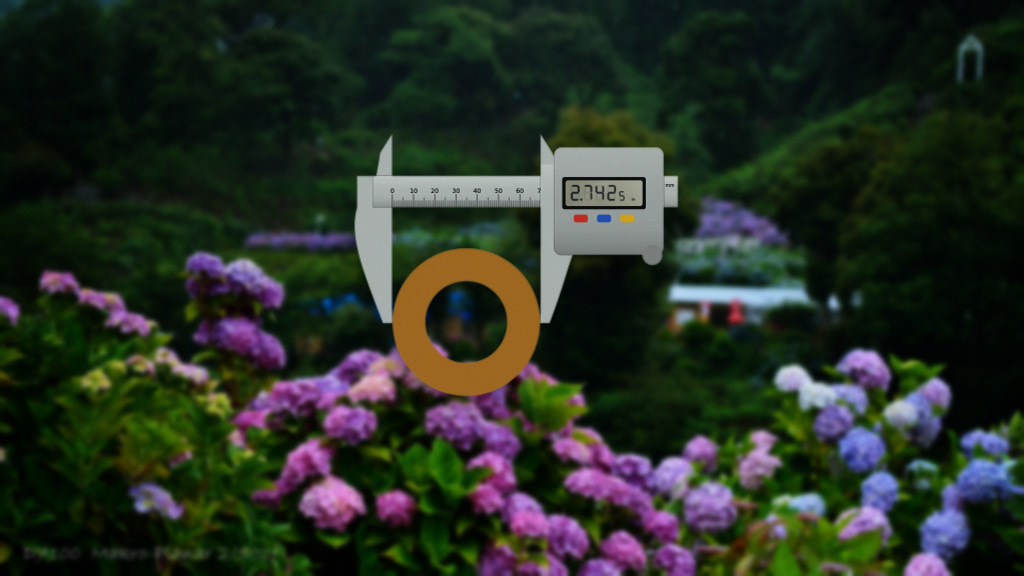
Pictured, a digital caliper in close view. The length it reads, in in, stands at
2.7425 in
